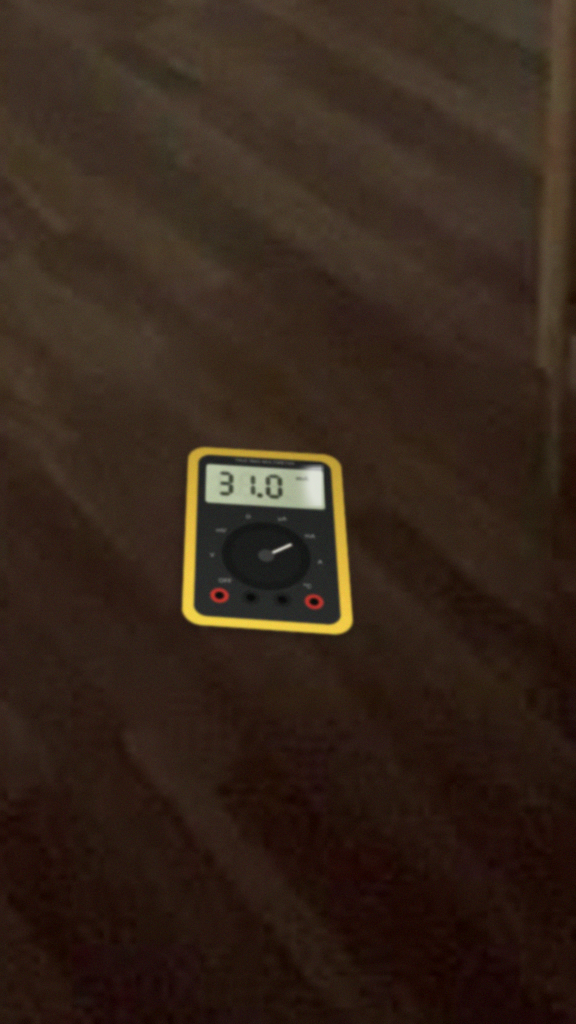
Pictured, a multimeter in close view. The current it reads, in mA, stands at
31.0 mA
